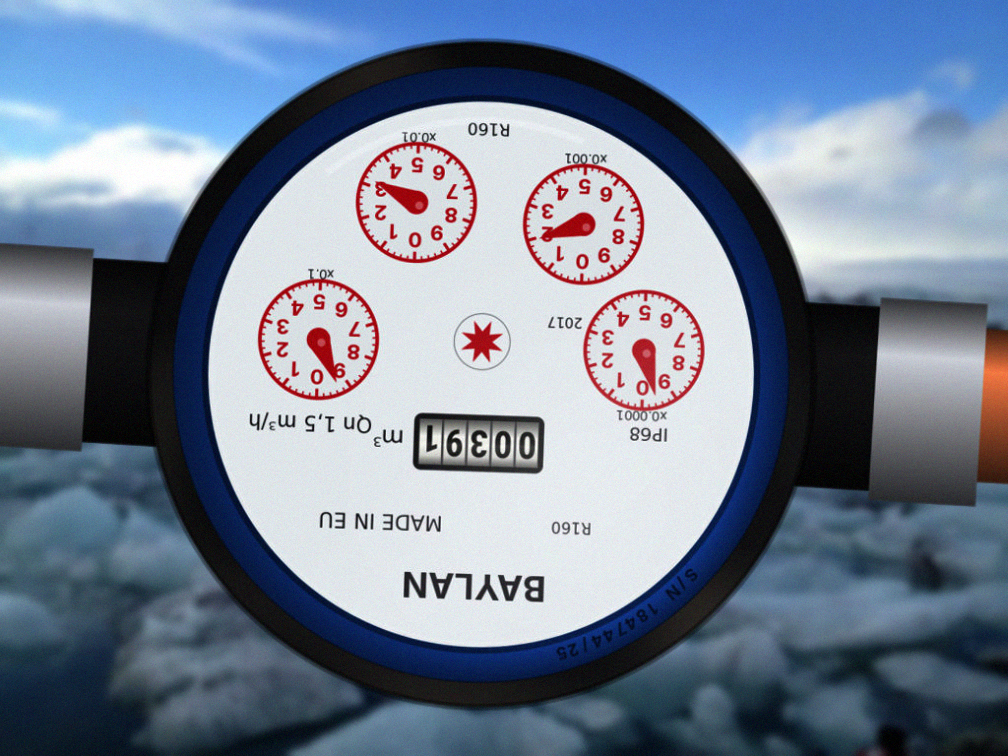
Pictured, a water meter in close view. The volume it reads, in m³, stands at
390.9319 m³
